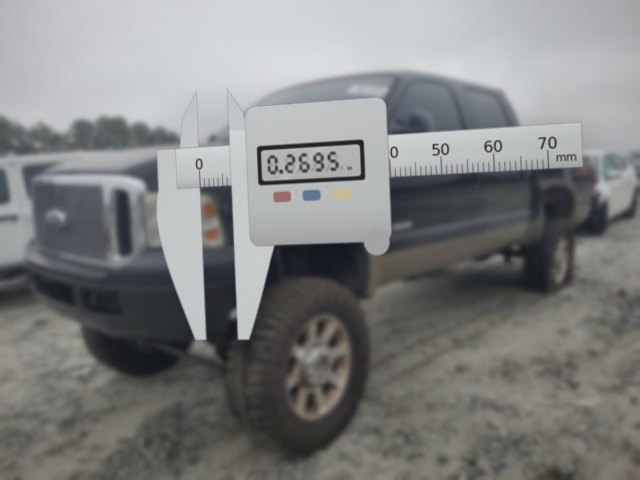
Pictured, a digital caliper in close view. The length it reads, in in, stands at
0.2695 in
